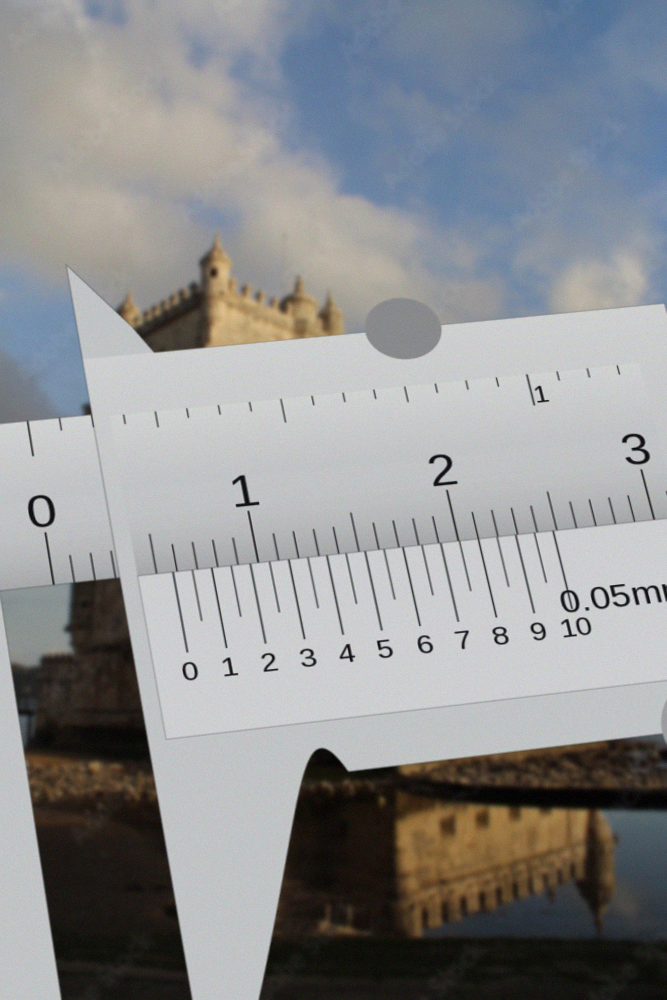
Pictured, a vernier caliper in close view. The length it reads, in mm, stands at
5.8 mm
